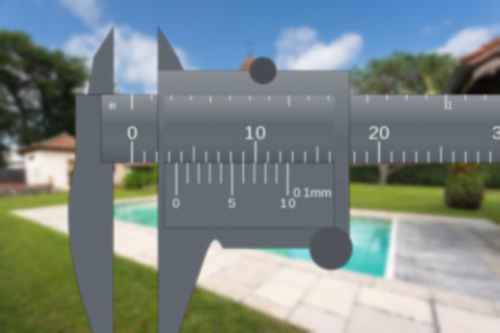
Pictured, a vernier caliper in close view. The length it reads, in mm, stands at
3.6 mm
